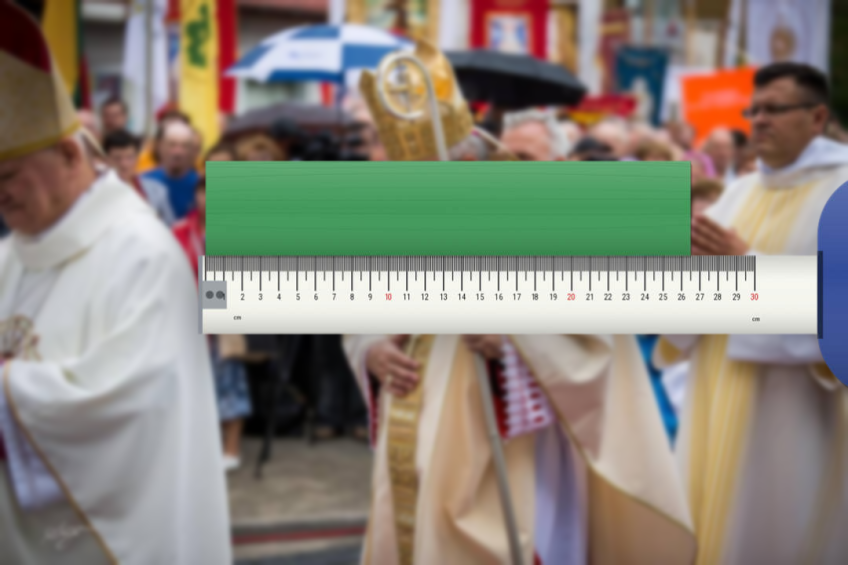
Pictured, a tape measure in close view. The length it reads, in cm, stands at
26.5 cm
